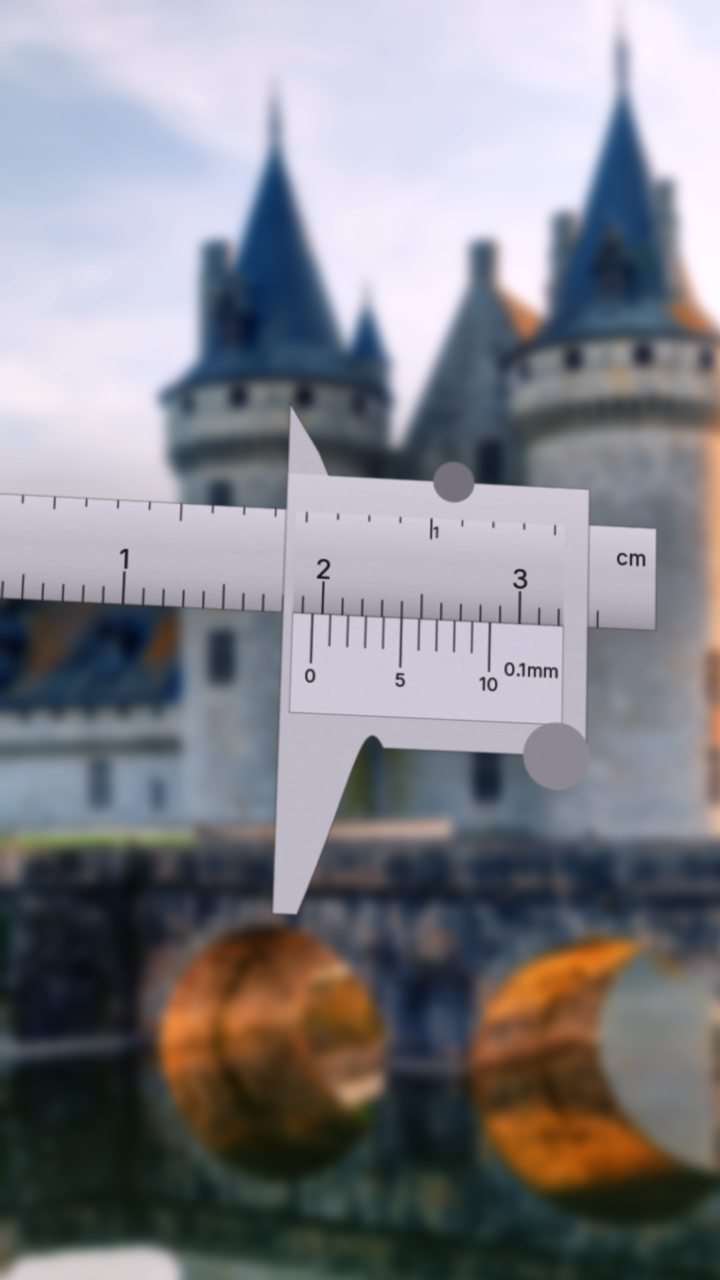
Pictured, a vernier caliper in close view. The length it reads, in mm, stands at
19.5 mm
